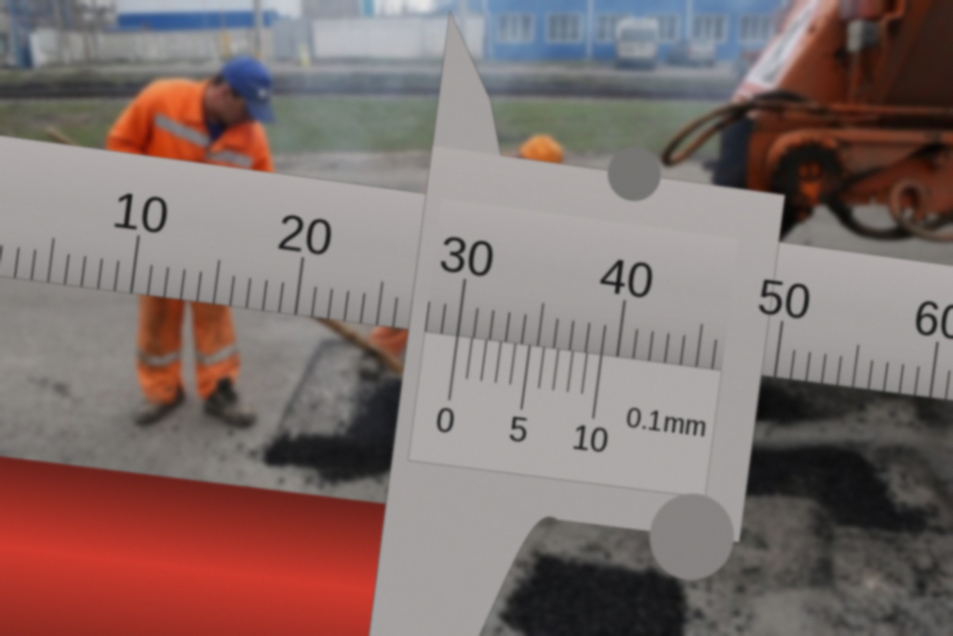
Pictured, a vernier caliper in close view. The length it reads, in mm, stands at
30.0 mm
